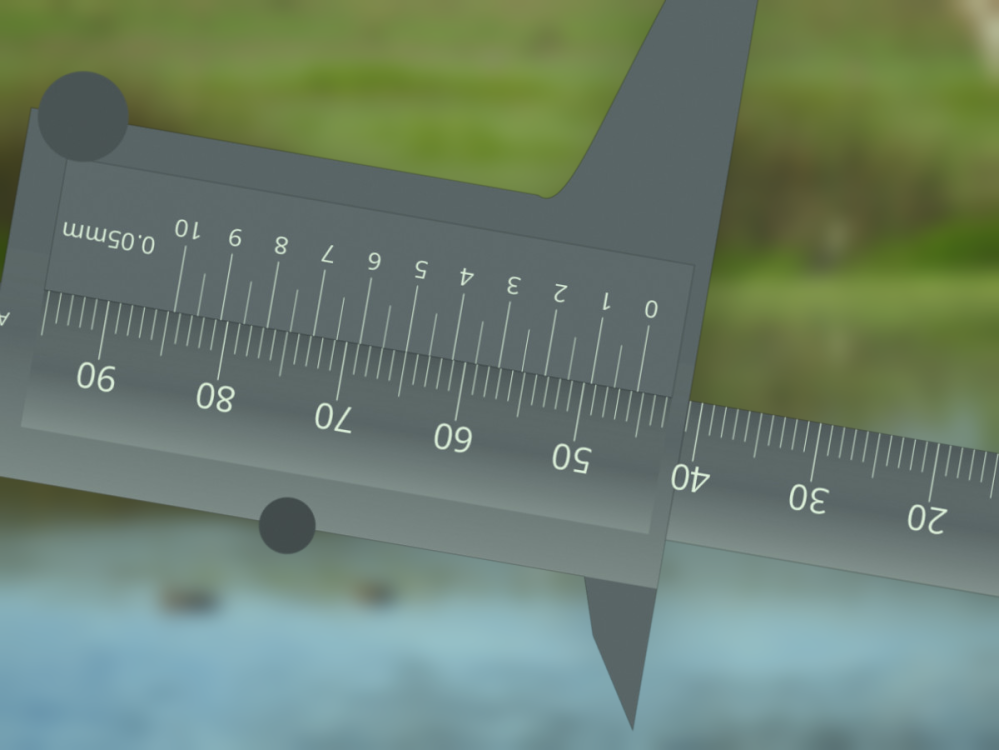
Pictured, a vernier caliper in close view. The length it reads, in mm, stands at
45.5 mm
